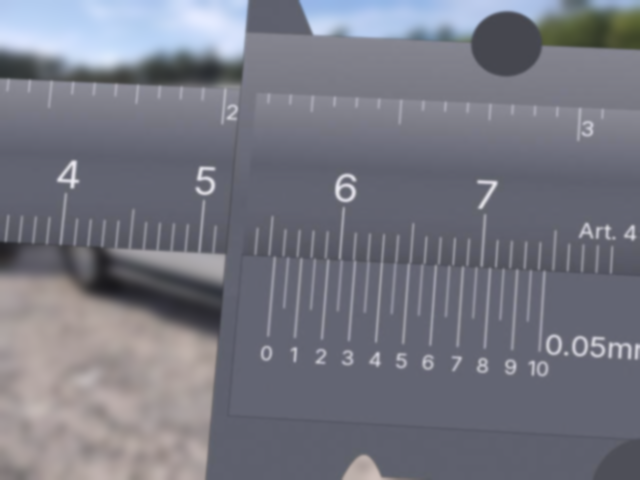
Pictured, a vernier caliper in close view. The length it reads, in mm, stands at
55.4 mm
